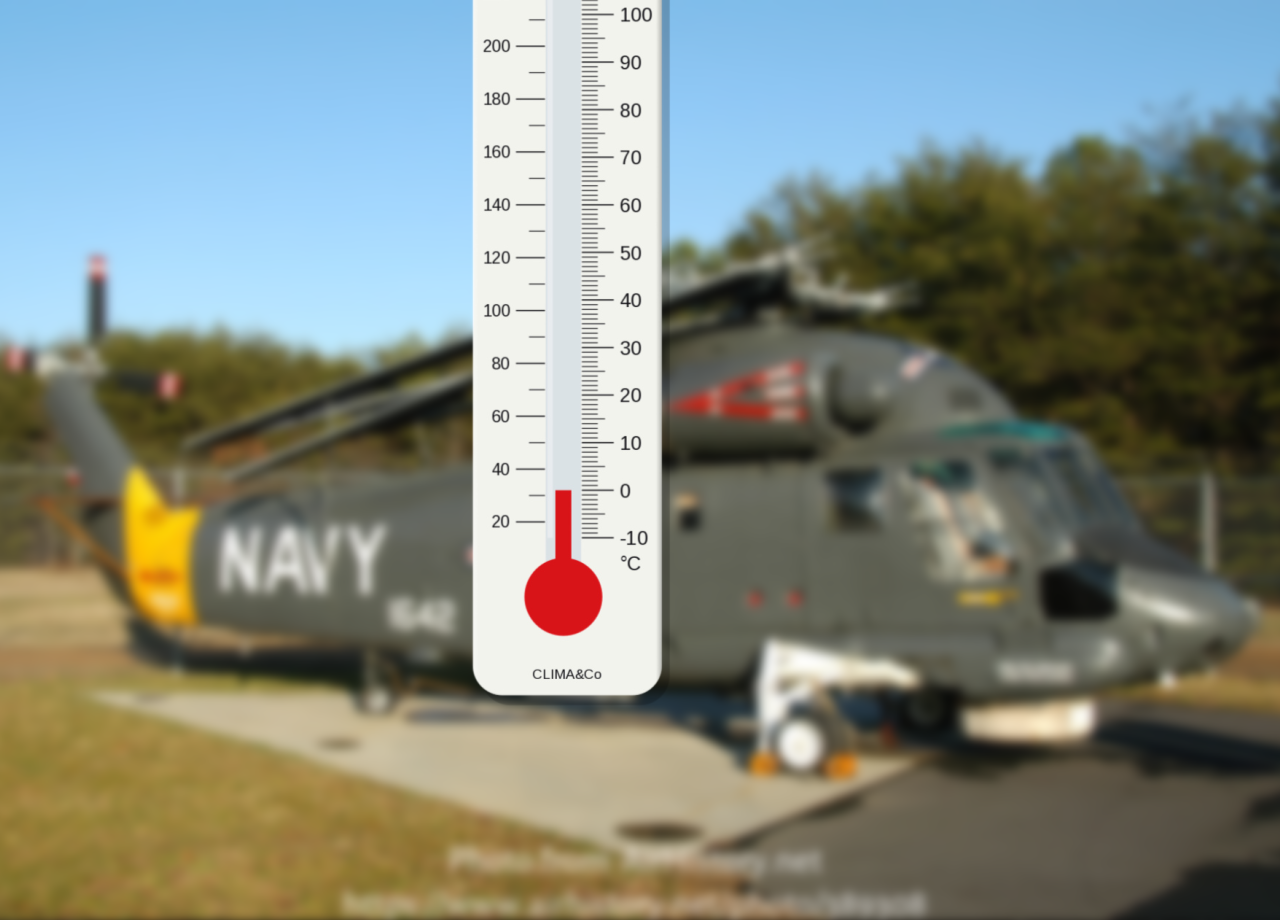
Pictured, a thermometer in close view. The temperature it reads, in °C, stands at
0 °C
